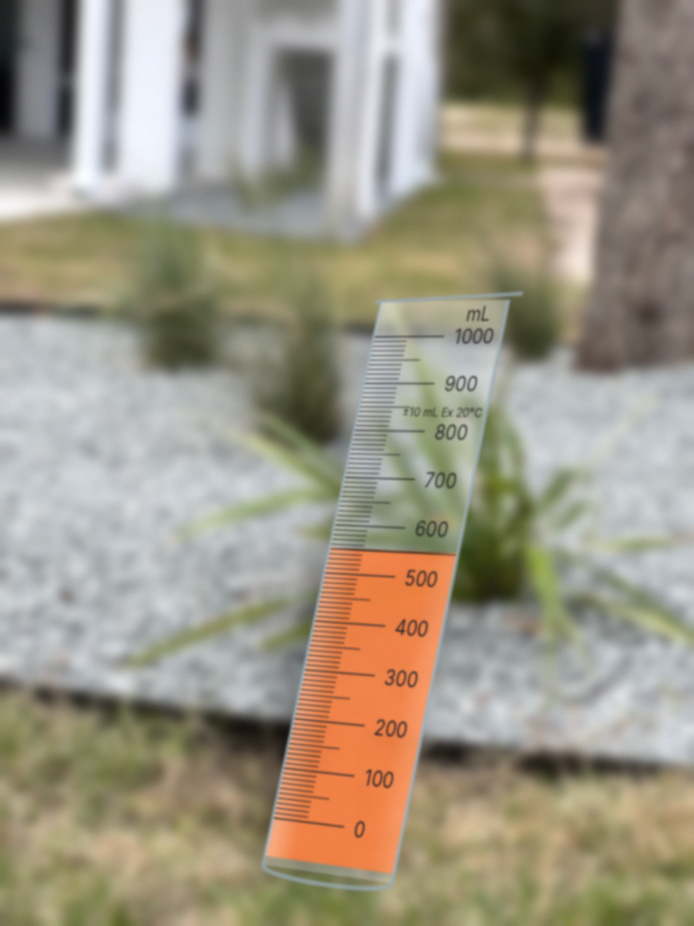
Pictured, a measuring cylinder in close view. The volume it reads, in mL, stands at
550 mL
